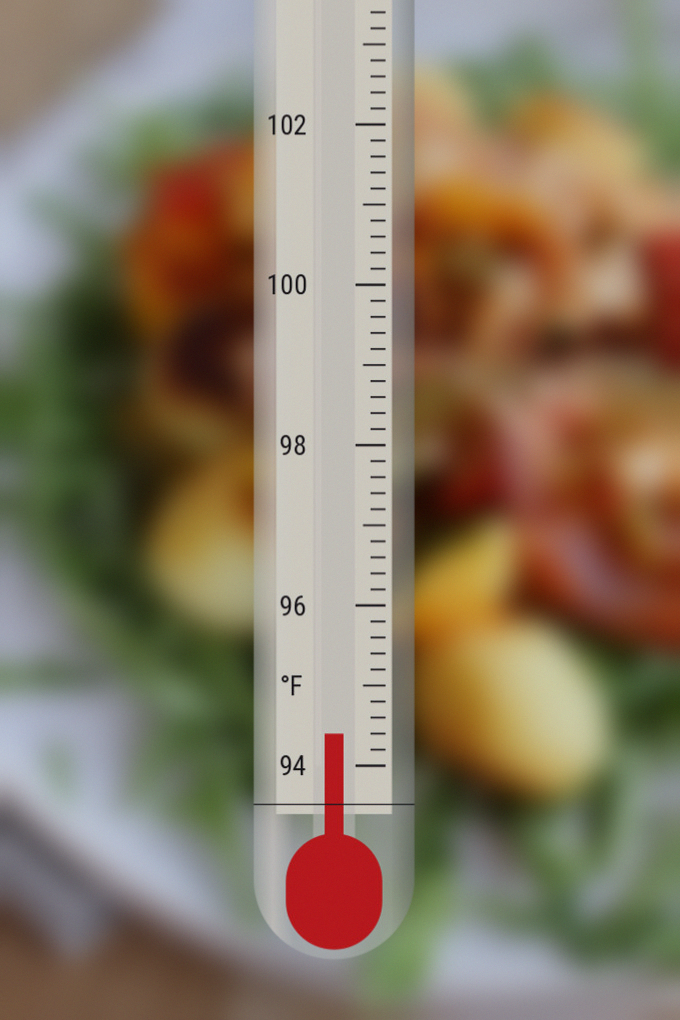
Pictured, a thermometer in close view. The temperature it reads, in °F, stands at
94.4 °F
